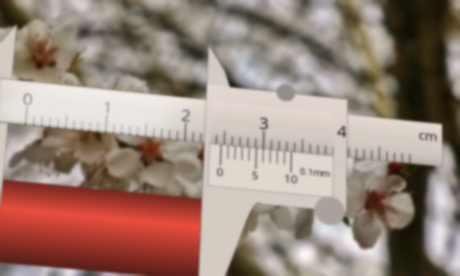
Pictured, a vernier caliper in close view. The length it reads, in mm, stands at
24.6 mm
